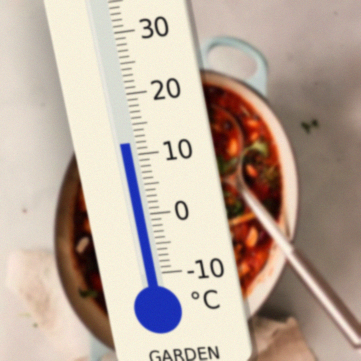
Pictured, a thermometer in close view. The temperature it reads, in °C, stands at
12 °C
